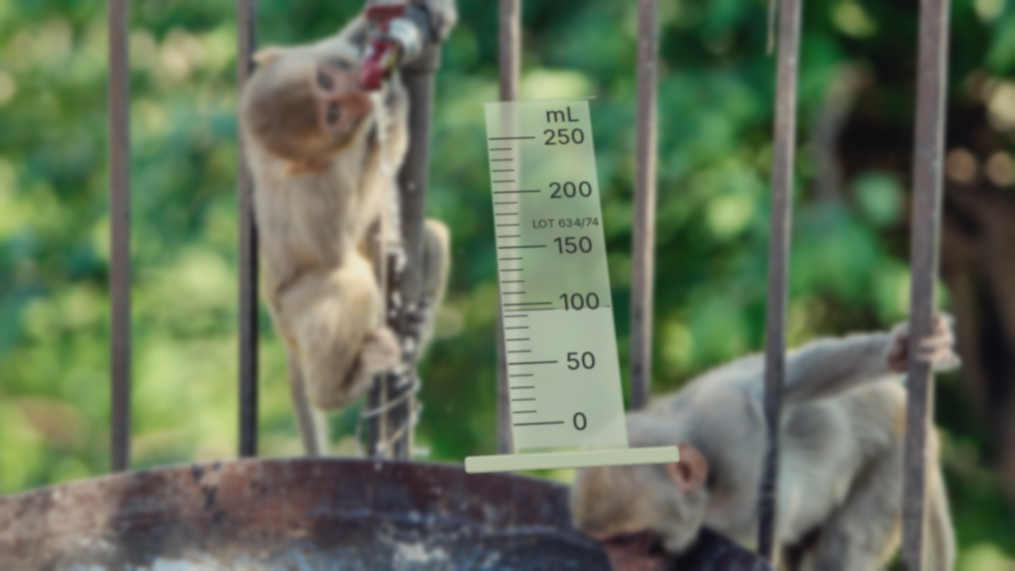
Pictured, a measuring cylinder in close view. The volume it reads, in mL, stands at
95 mL
